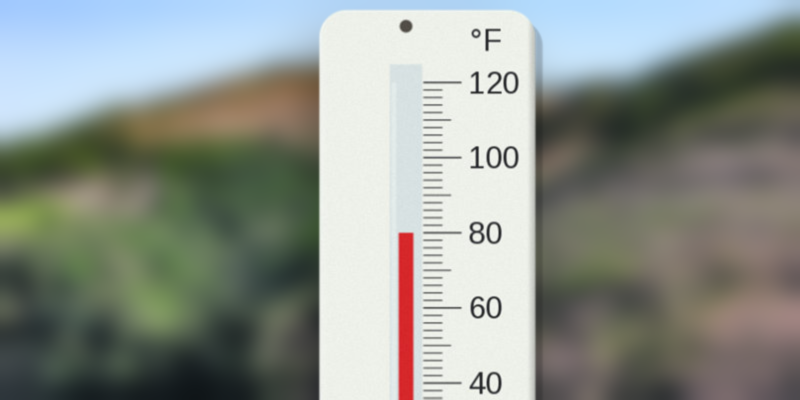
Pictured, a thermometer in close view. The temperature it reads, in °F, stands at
80 °F
